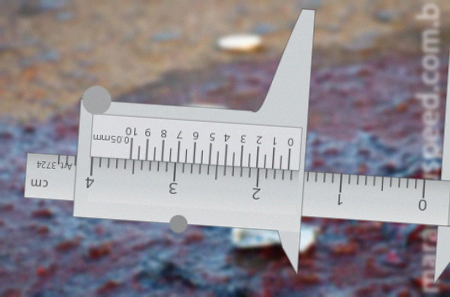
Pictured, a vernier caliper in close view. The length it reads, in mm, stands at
16.4 mm
